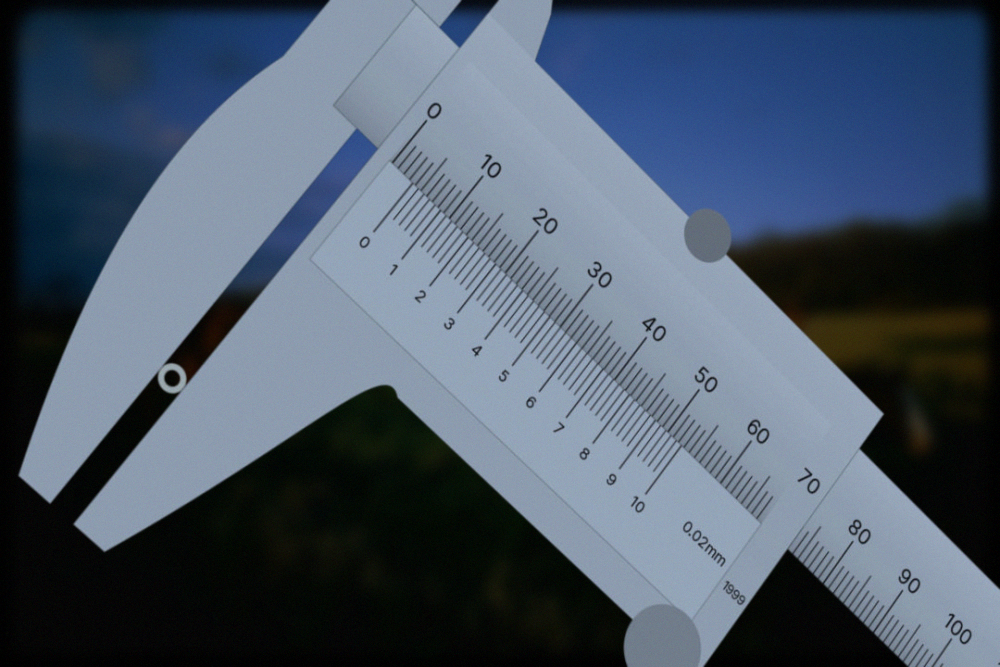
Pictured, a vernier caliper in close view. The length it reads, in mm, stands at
3.6 mm
